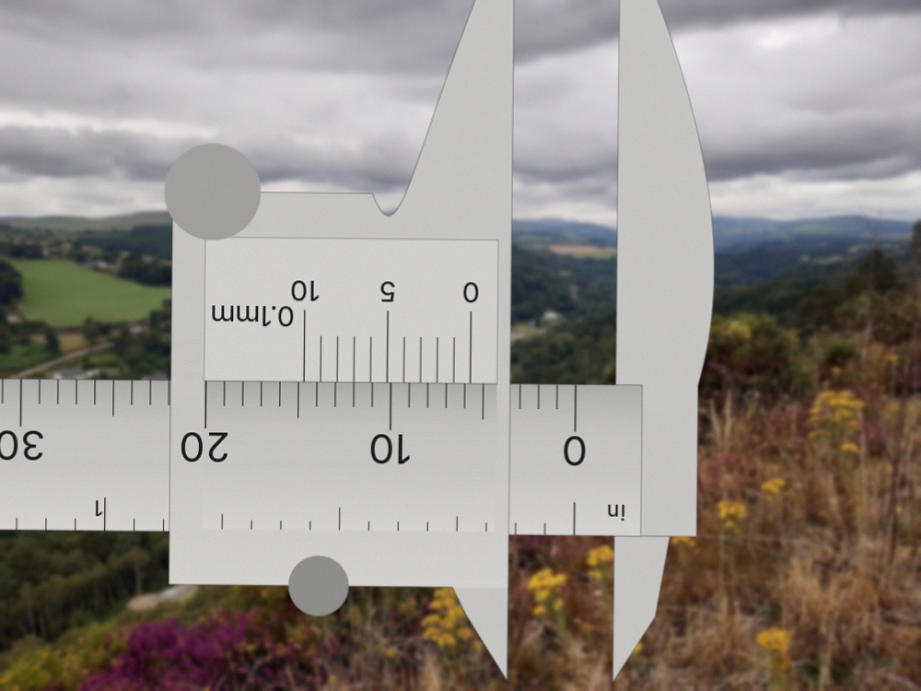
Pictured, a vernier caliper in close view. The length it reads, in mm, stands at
5.7 mm
